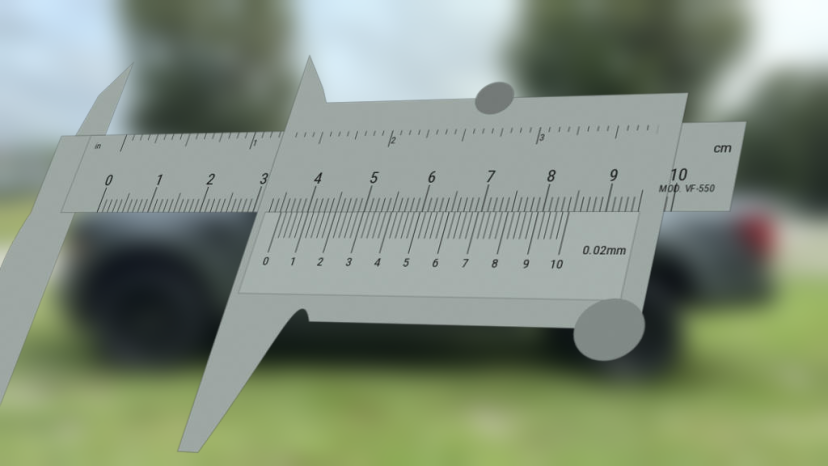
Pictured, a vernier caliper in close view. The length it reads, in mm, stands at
35.2 mm
